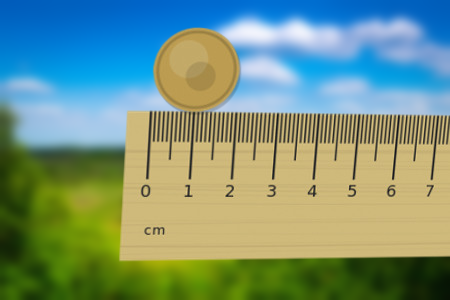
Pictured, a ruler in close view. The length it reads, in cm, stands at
2 cm
